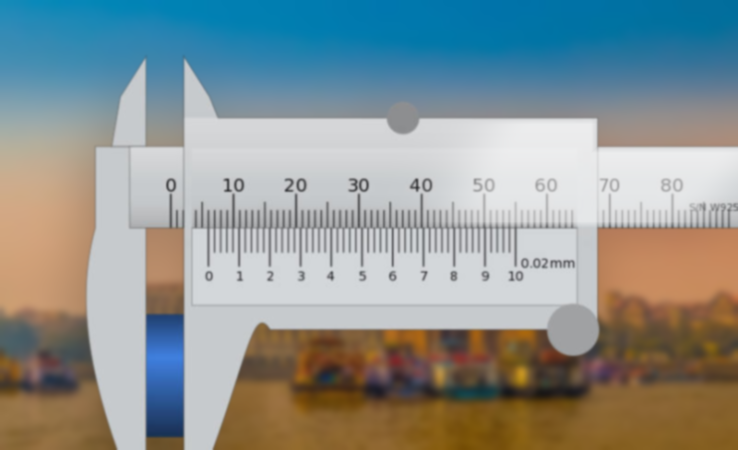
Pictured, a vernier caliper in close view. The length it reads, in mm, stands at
6.0 mm
